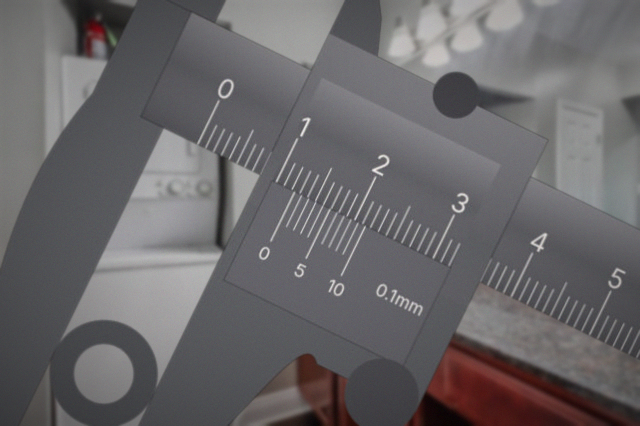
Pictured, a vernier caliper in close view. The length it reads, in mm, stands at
12.4 mm
